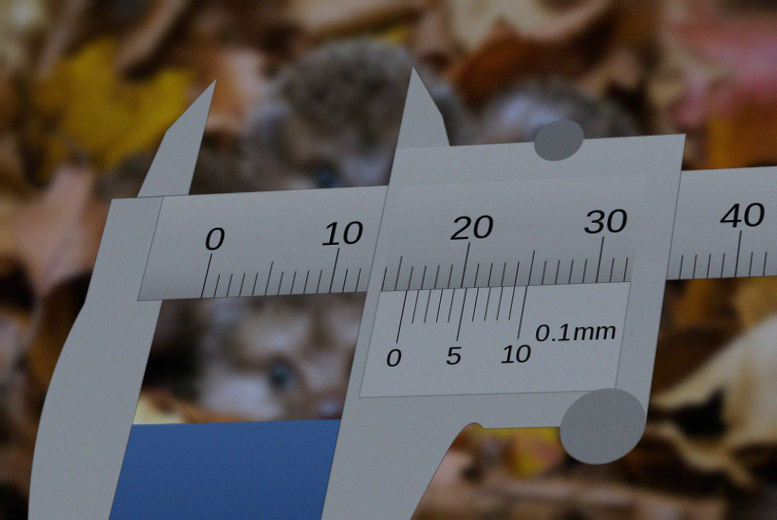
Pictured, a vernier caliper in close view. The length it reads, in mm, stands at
15.9 mm
